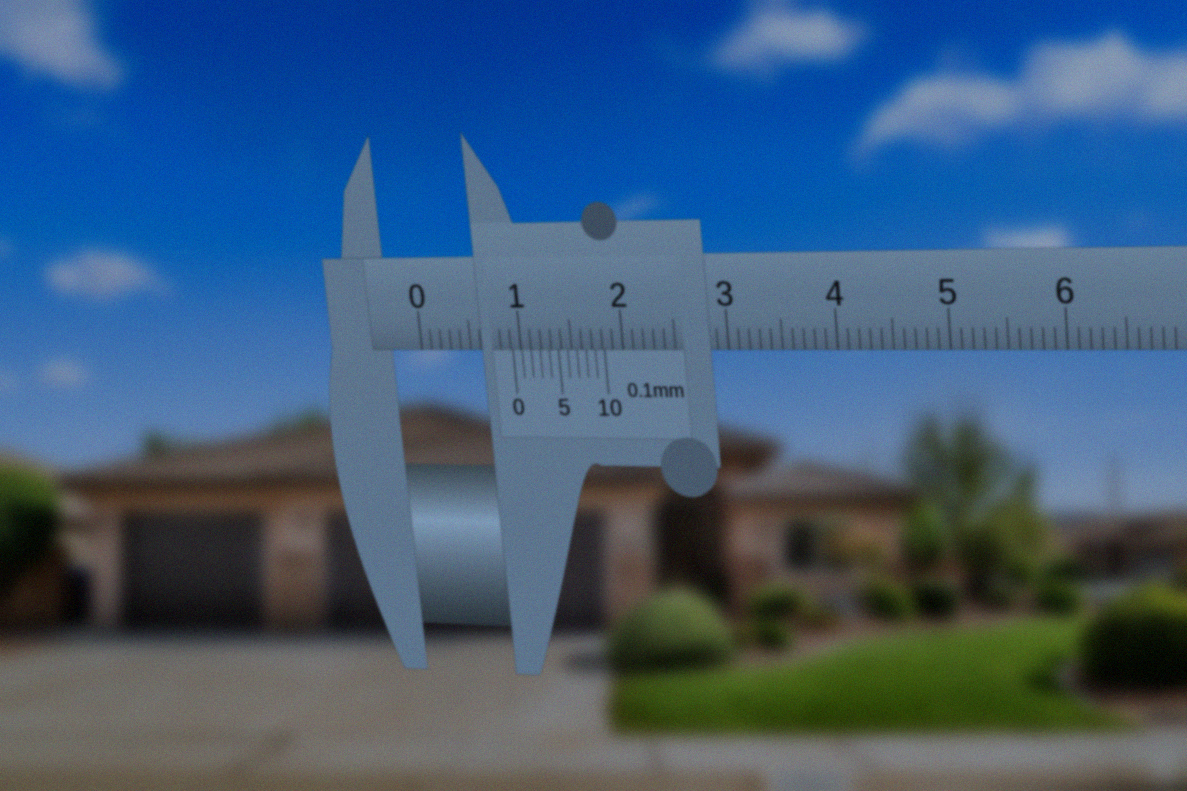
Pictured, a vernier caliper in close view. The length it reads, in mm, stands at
9.2 mm
